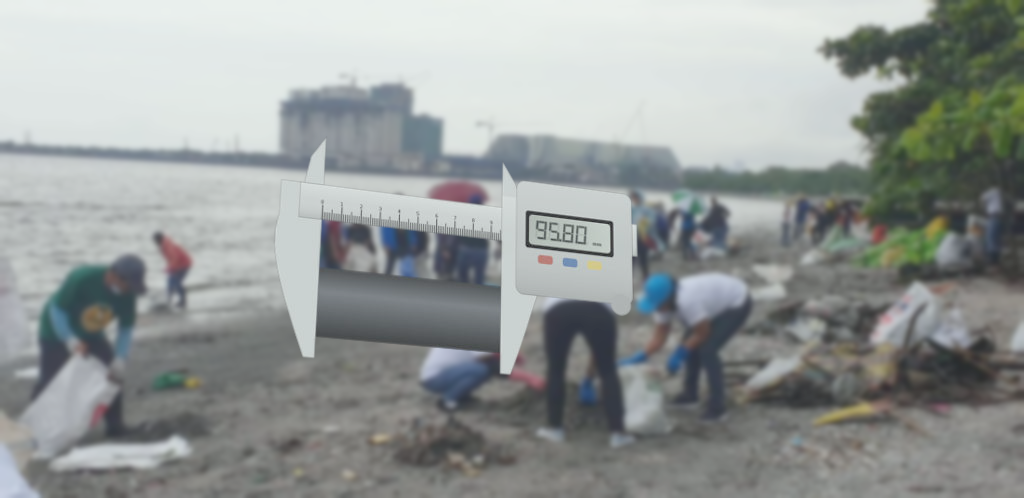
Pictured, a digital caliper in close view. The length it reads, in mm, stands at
95.80 mm
